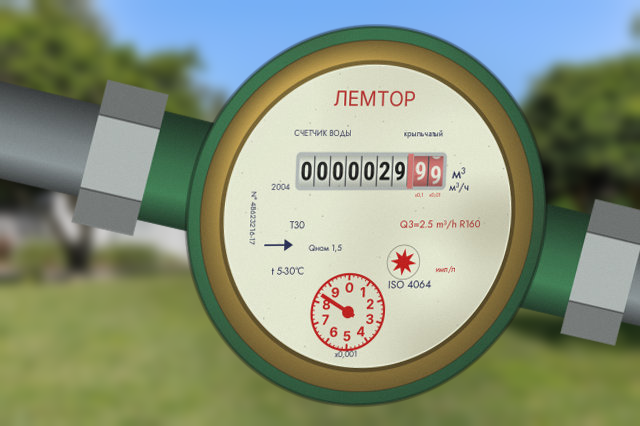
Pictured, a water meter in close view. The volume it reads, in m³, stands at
29.988 m³
